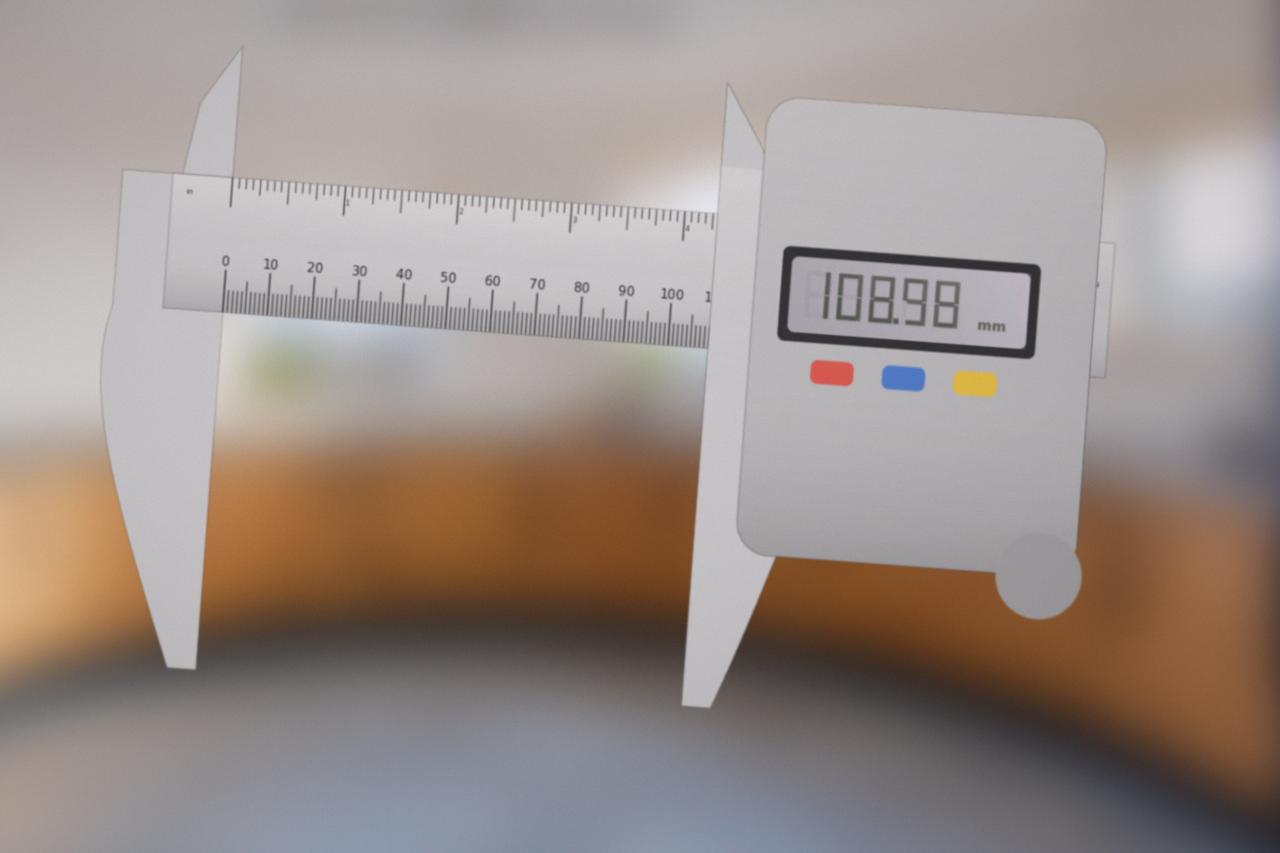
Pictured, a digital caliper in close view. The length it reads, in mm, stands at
108.98 mm
